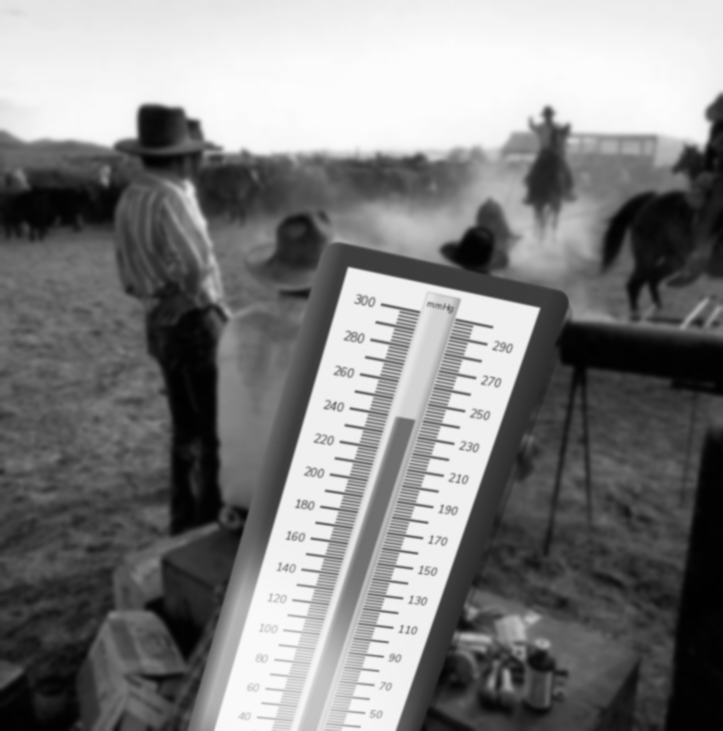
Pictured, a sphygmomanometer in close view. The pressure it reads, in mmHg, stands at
240 mmHg
